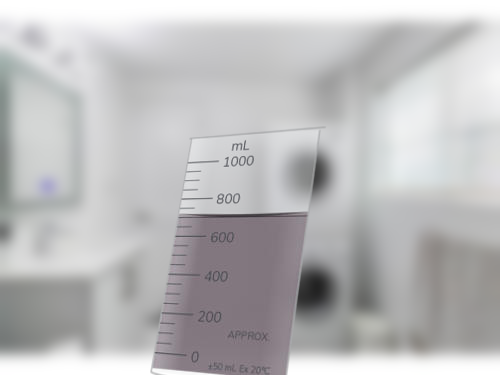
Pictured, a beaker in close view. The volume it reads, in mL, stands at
700 mL
